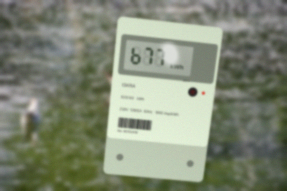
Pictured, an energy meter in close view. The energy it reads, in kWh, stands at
677 kWh
